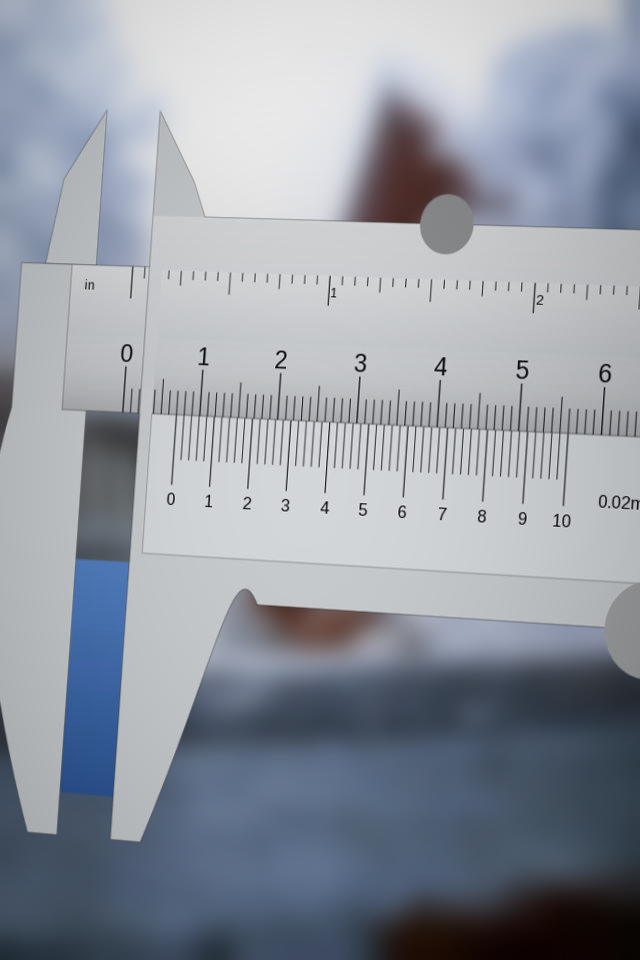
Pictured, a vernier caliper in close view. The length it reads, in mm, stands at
7.0 mm
